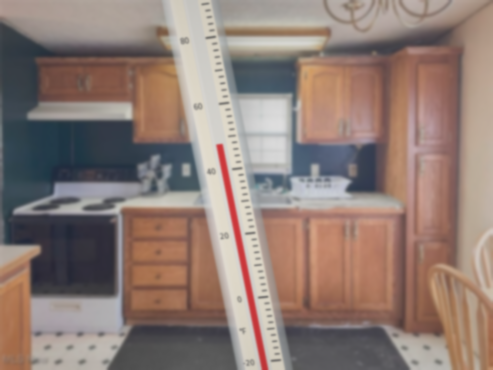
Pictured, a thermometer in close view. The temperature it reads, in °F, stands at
48 °F
